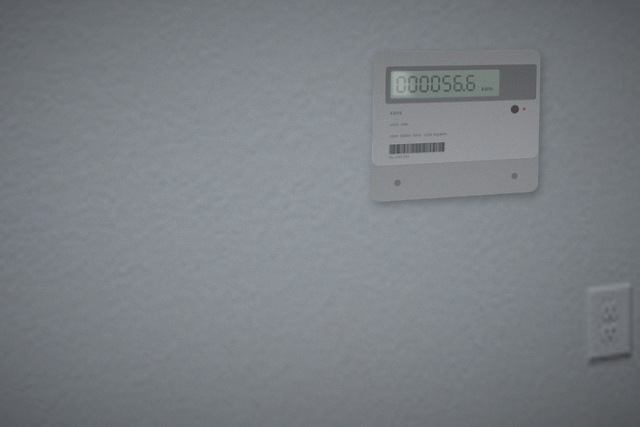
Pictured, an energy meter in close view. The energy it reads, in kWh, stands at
56.6 kWh
